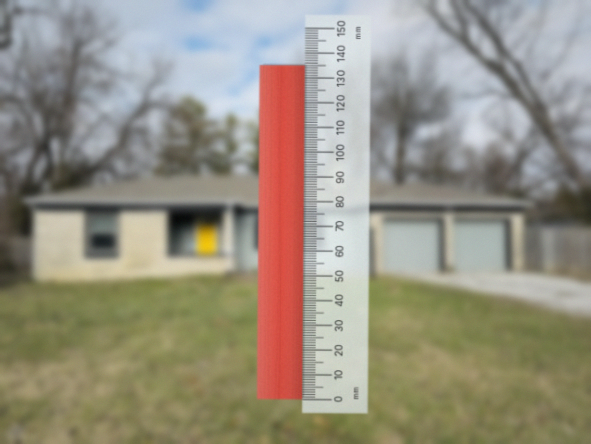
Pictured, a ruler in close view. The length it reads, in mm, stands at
135 mm
